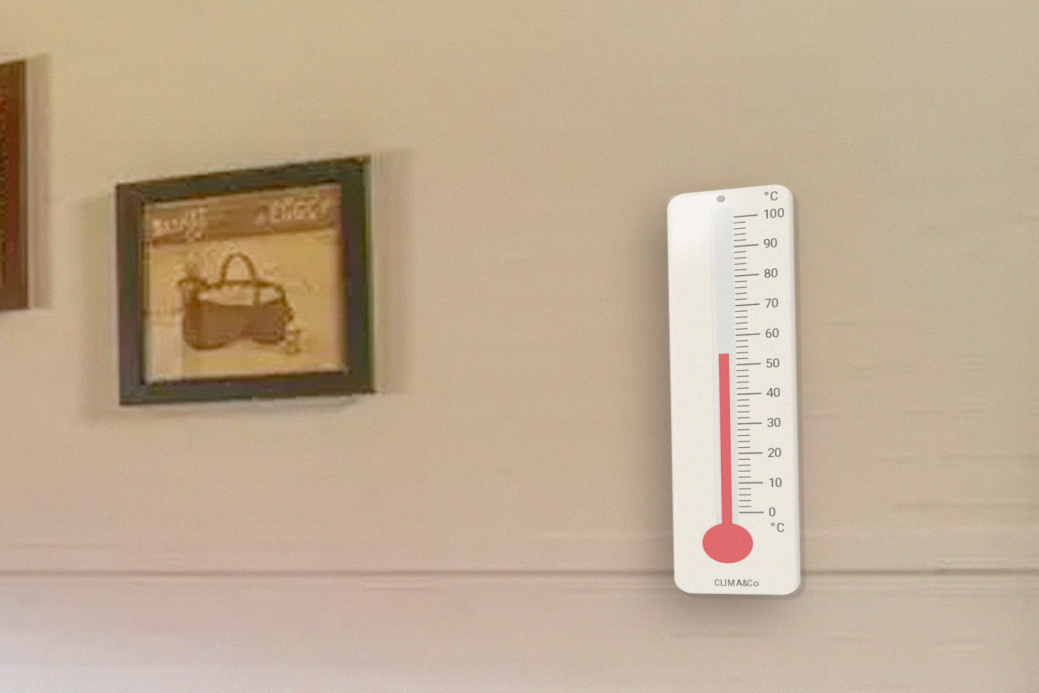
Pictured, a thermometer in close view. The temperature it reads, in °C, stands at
54 °C
